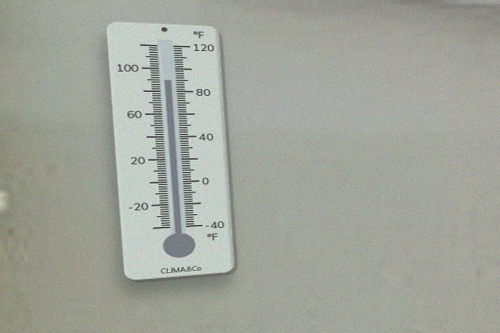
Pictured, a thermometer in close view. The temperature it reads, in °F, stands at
90 °F
